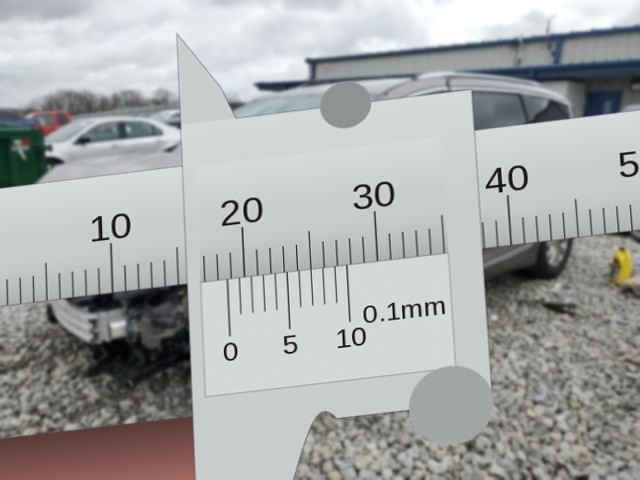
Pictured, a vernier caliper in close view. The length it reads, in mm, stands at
18.7 mm
